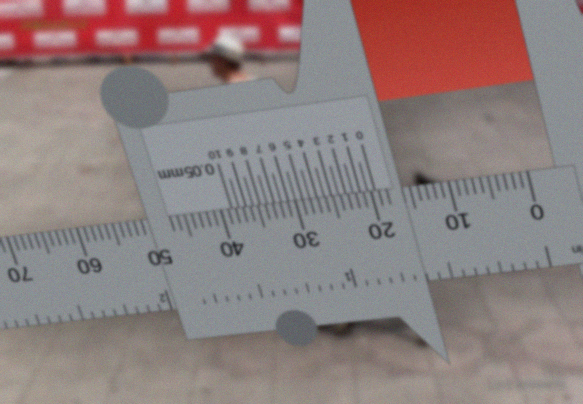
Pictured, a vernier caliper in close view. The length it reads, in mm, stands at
19.5 mm
